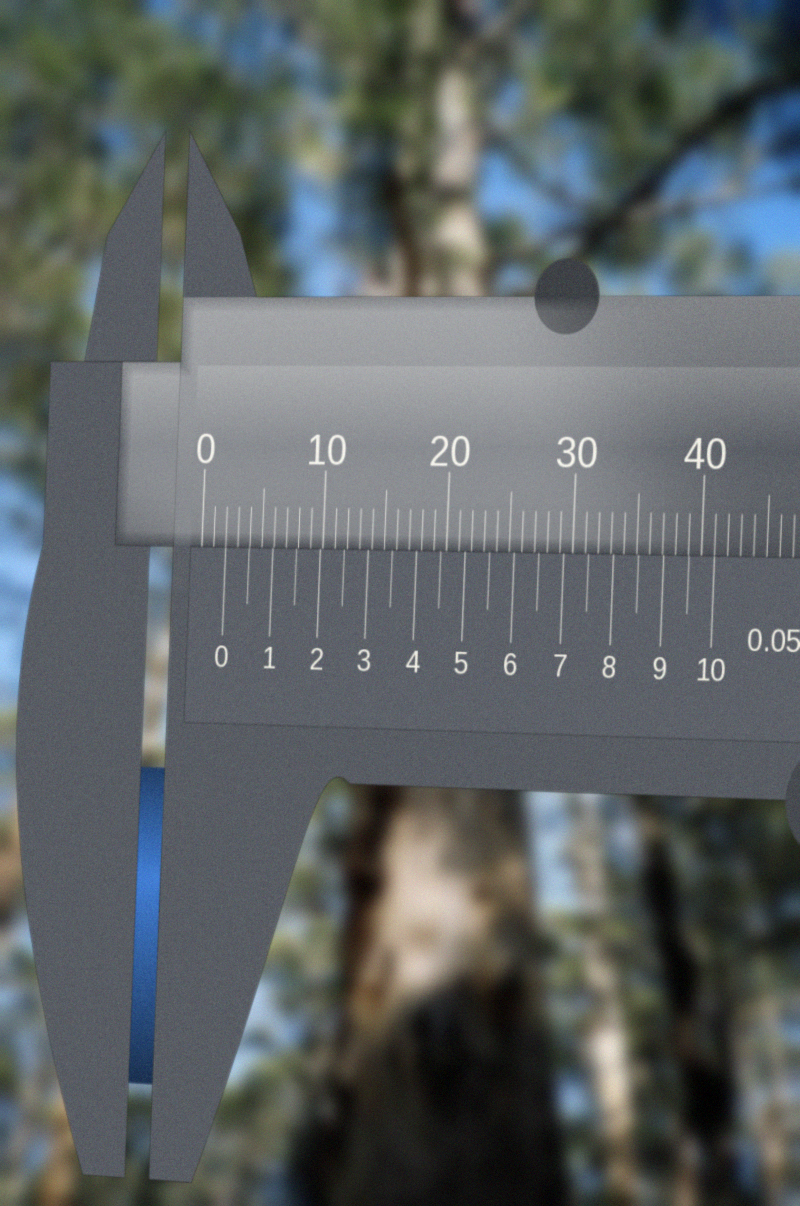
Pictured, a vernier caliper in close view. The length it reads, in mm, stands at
2.0 mm
